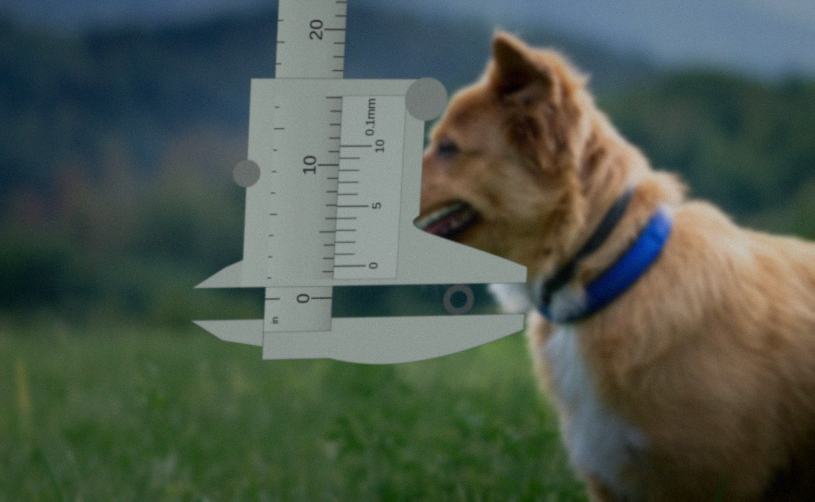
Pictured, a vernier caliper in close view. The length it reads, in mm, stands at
2.4 mm
